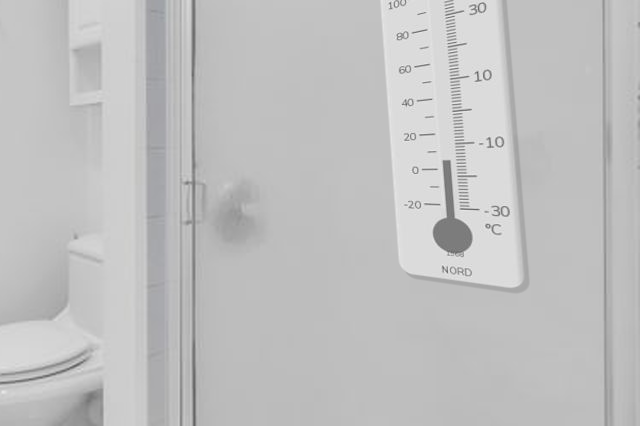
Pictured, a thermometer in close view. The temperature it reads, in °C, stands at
-15 °C
